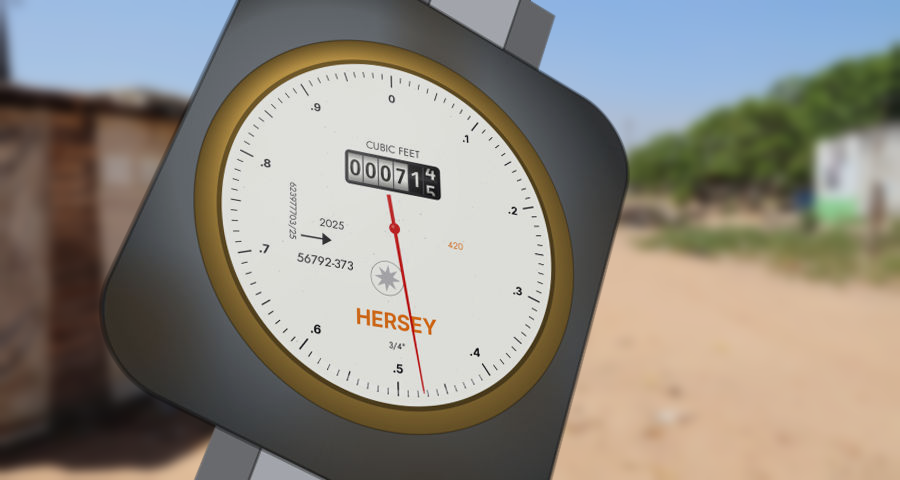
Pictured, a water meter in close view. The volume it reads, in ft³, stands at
714.47 ft³
